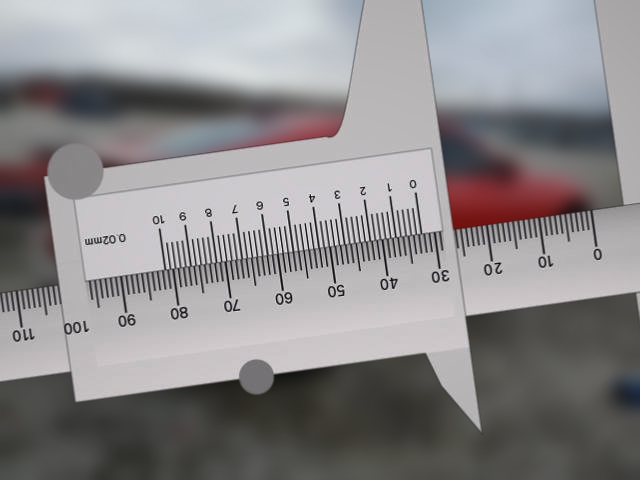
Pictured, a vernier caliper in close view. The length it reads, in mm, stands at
32.5 mm
